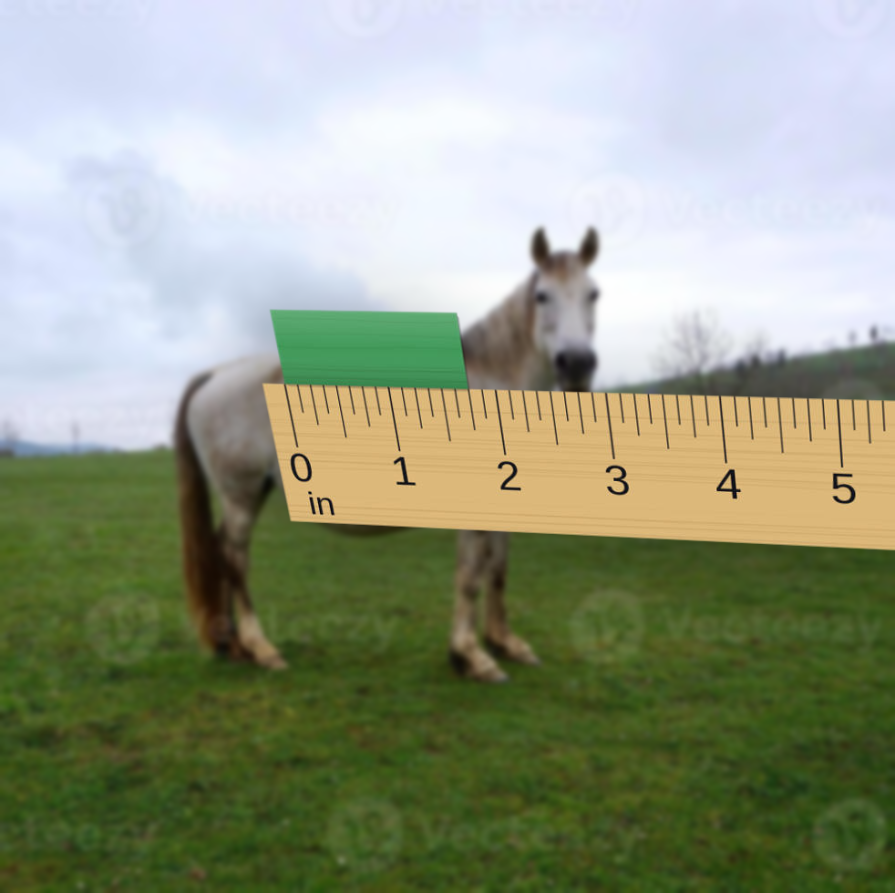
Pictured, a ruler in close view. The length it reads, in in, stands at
1.75 in
